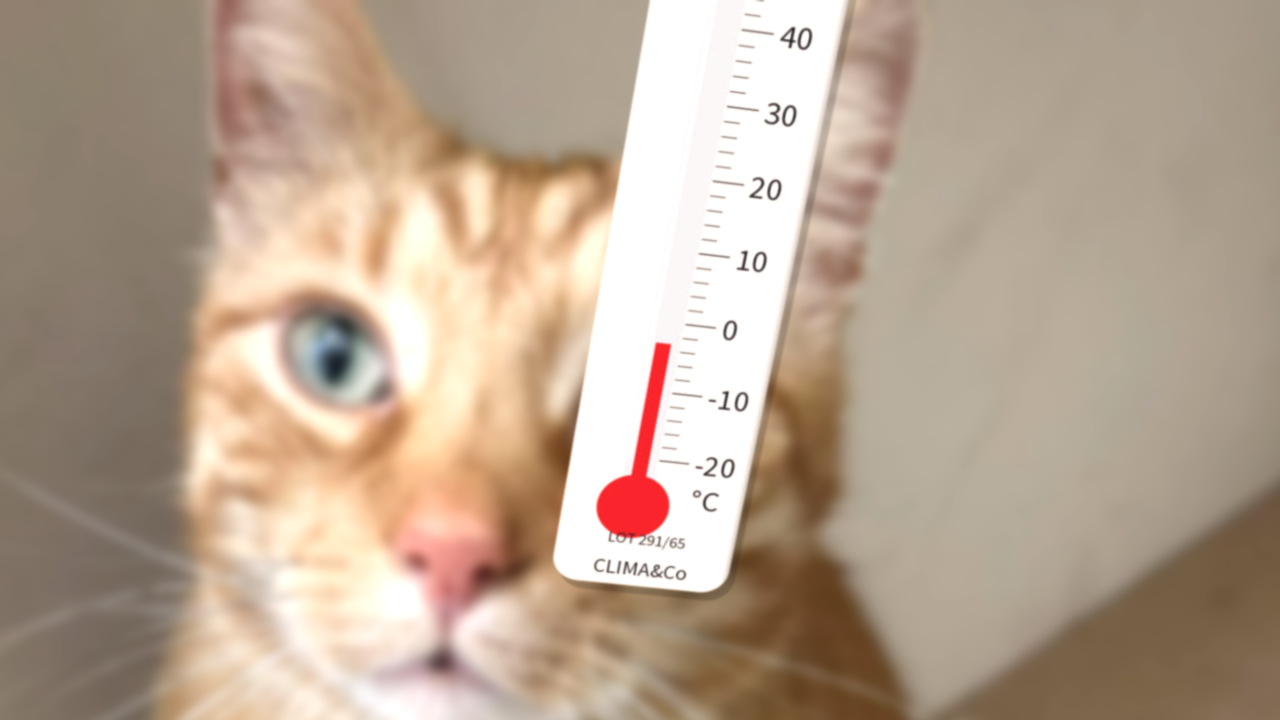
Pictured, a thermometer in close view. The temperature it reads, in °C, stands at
-3 °C
